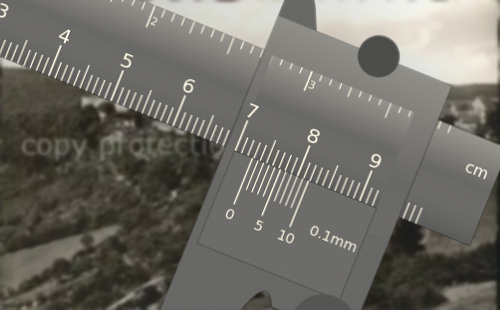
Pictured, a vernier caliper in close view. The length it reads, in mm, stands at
72.8 mm
